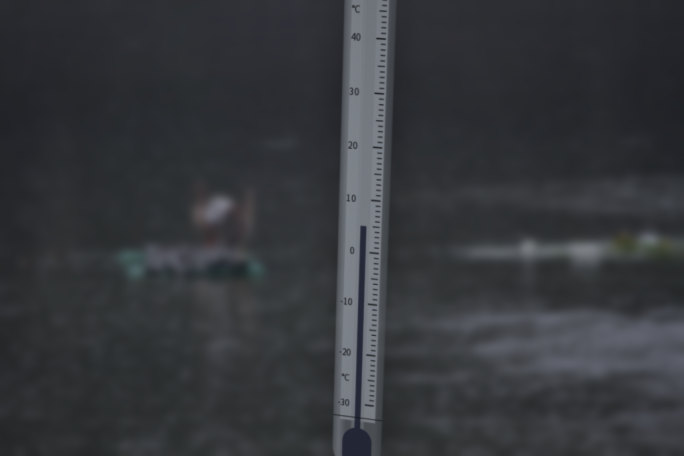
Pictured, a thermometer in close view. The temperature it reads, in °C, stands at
5 °C
